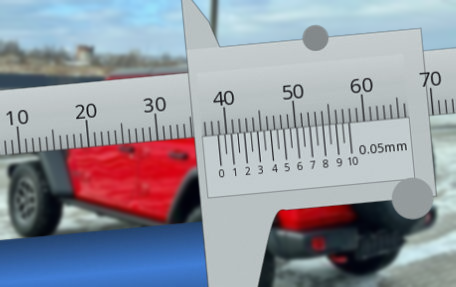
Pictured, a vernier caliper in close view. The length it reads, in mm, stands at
38.8 mm
